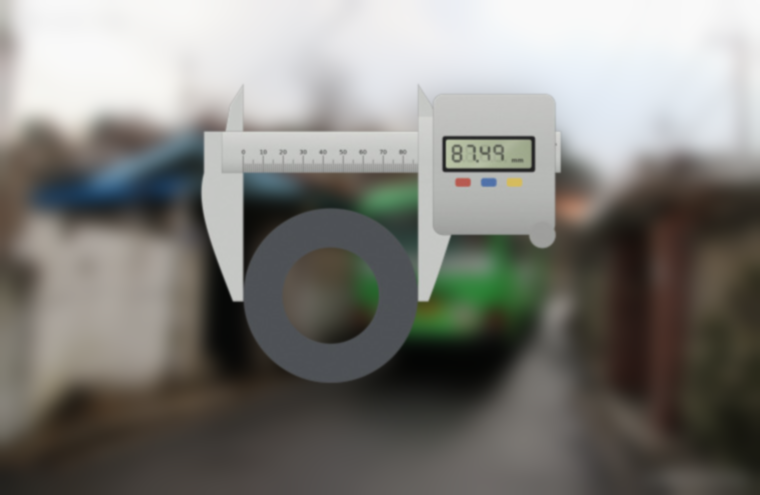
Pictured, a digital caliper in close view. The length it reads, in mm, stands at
87.49 mm
